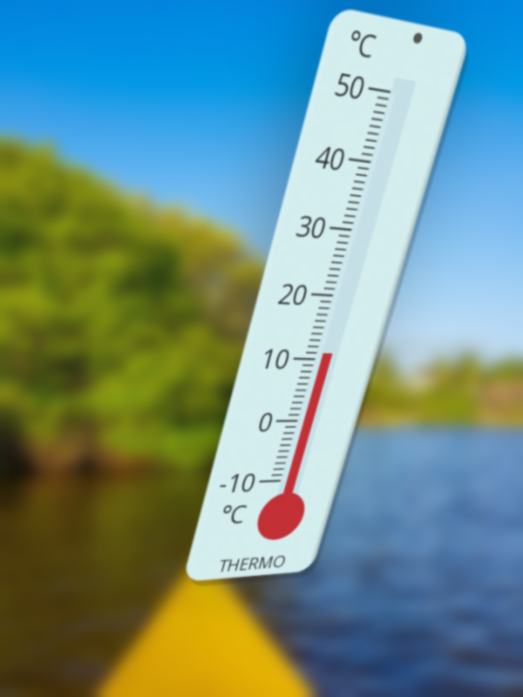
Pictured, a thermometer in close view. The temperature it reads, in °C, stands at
11 °C
